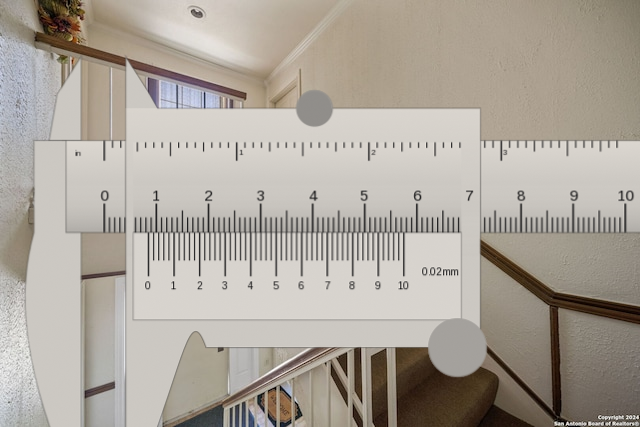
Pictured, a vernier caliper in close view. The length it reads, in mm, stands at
8.5 mm
